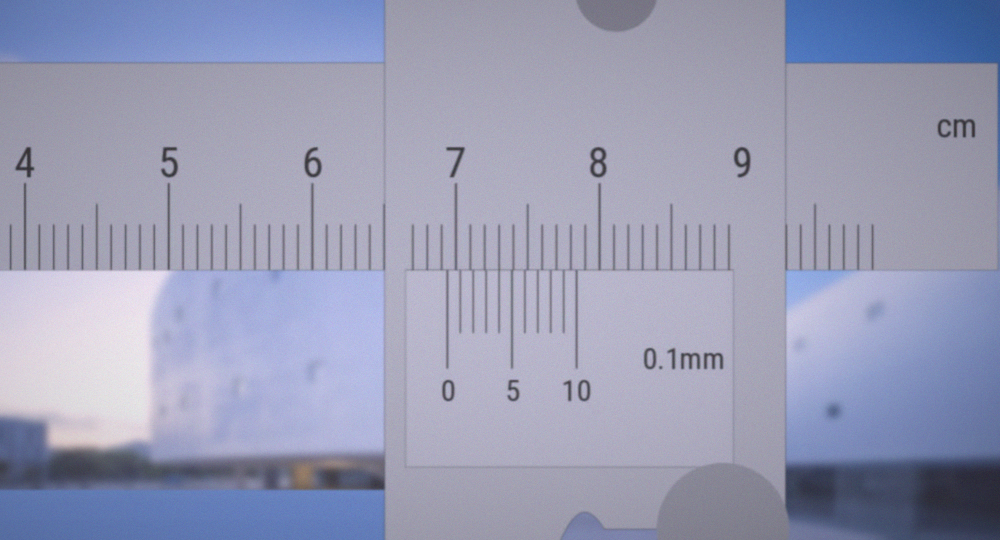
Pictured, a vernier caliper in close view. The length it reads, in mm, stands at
69.4 mm
